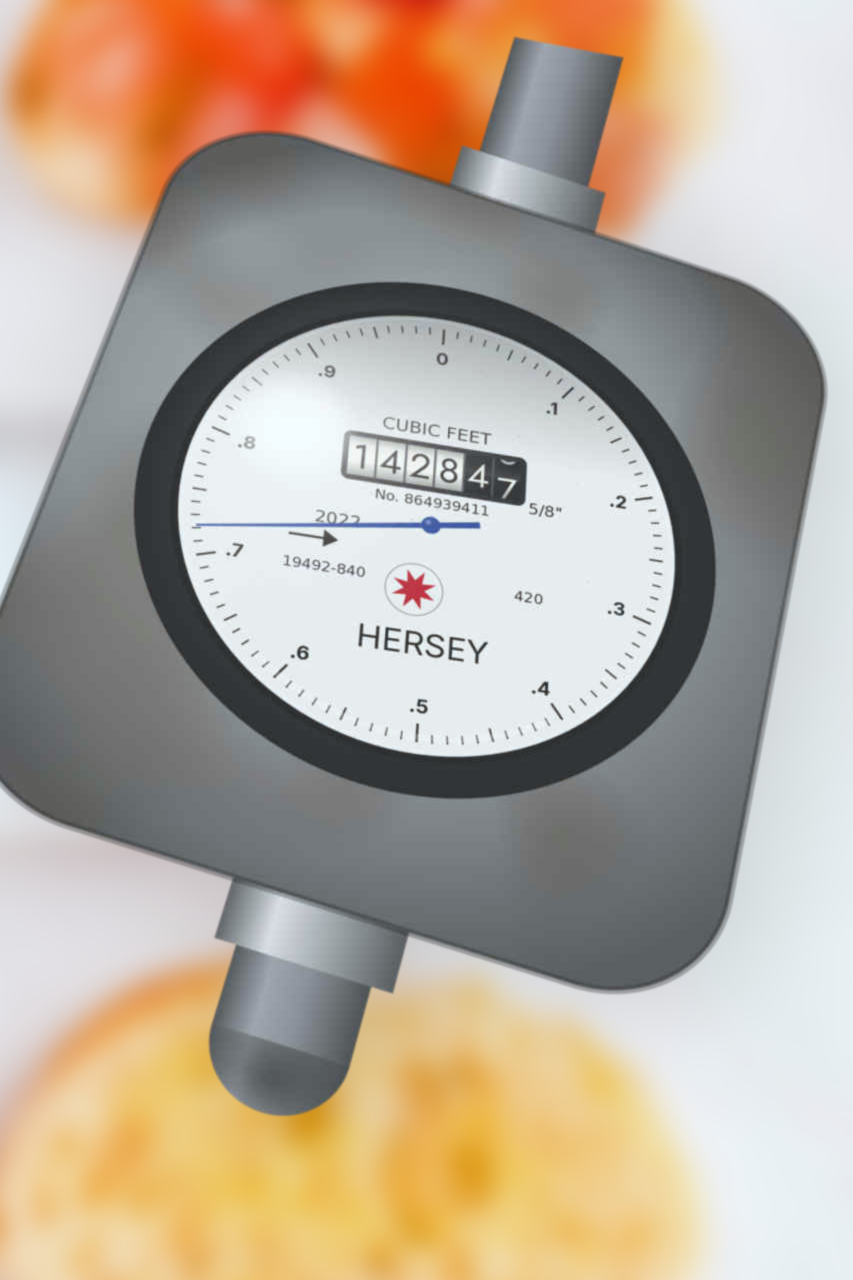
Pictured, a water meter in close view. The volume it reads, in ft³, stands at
142846.72 ft³
